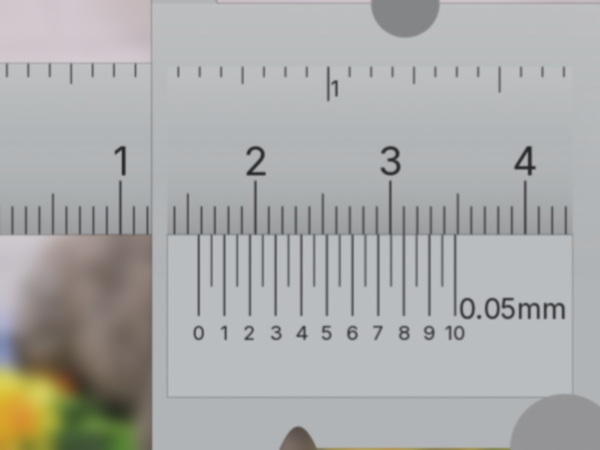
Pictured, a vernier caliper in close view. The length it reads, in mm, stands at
15.8 mm
